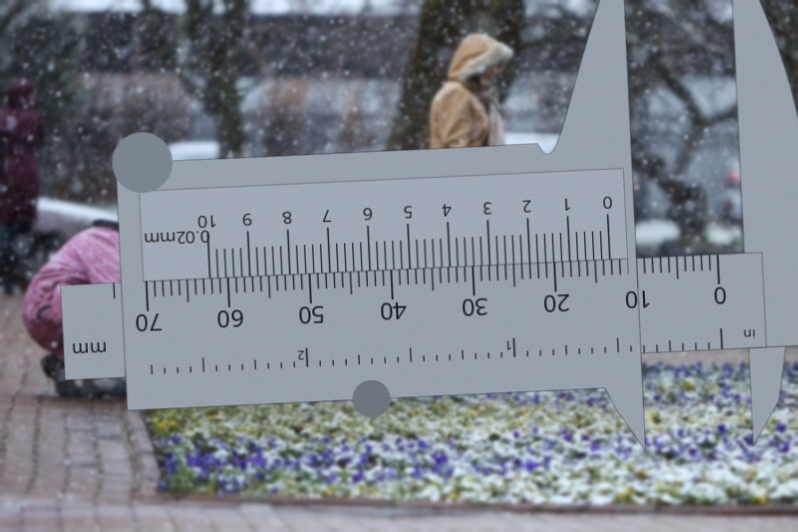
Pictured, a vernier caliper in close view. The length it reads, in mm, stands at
13.2 mm
